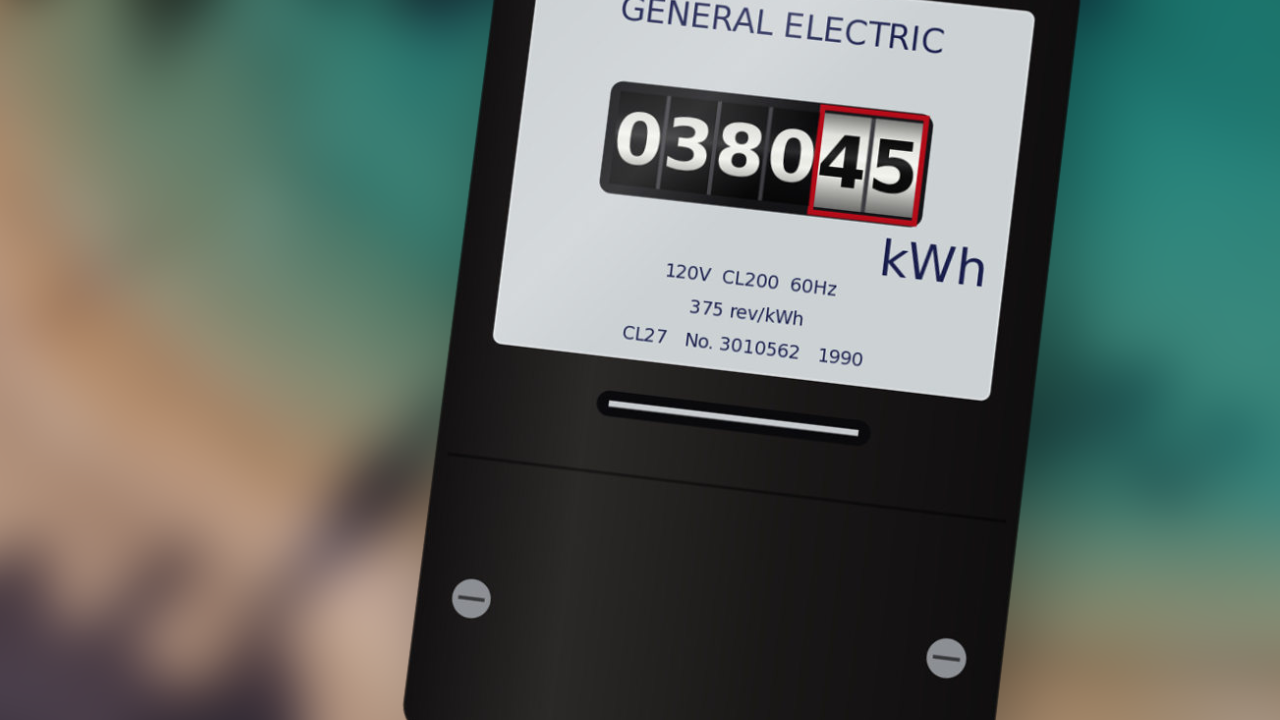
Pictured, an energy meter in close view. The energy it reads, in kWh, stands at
380.45 kWh
